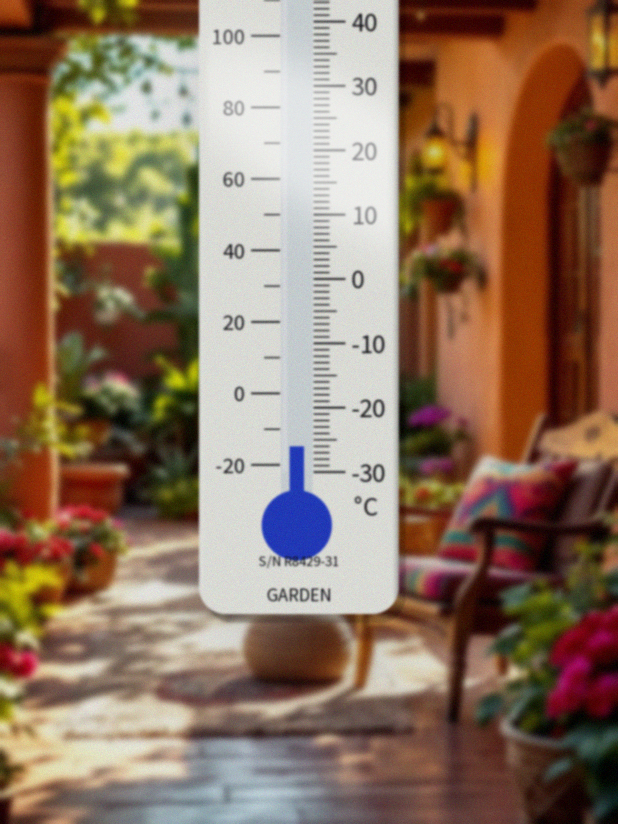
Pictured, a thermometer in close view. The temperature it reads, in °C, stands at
-26 °C
